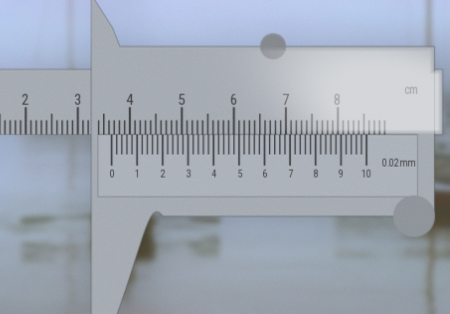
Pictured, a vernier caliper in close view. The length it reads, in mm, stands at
36.5 mm
